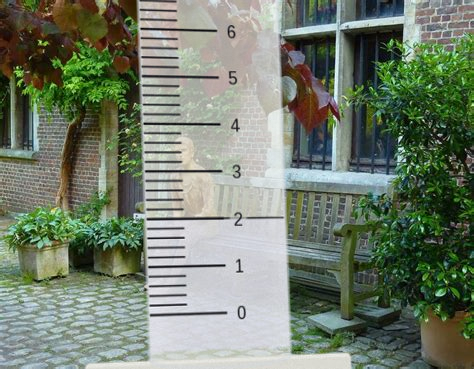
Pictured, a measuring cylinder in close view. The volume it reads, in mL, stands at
2 mL
